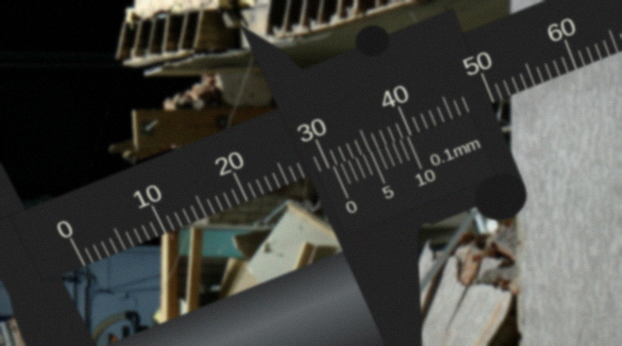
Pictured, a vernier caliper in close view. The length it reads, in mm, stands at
30.6 mm
